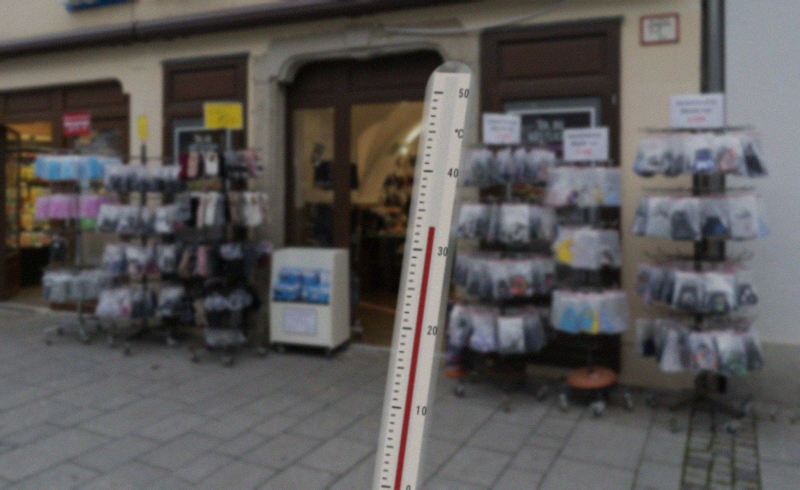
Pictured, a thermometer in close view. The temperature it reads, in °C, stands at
33 °C
